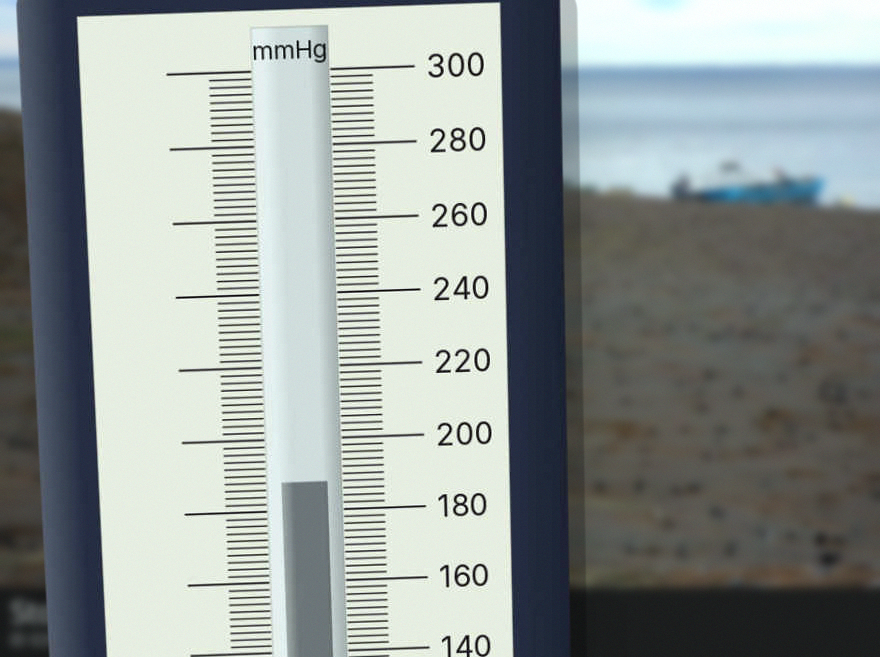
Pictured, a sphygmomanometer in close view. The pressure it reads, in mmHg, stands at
188 mmHg
